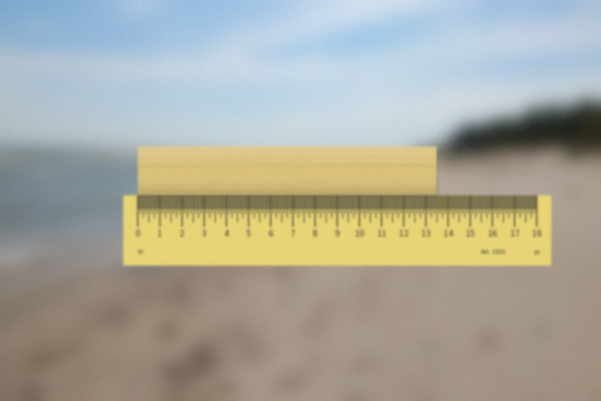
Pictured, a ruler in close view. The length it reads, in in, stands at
13.5 in
